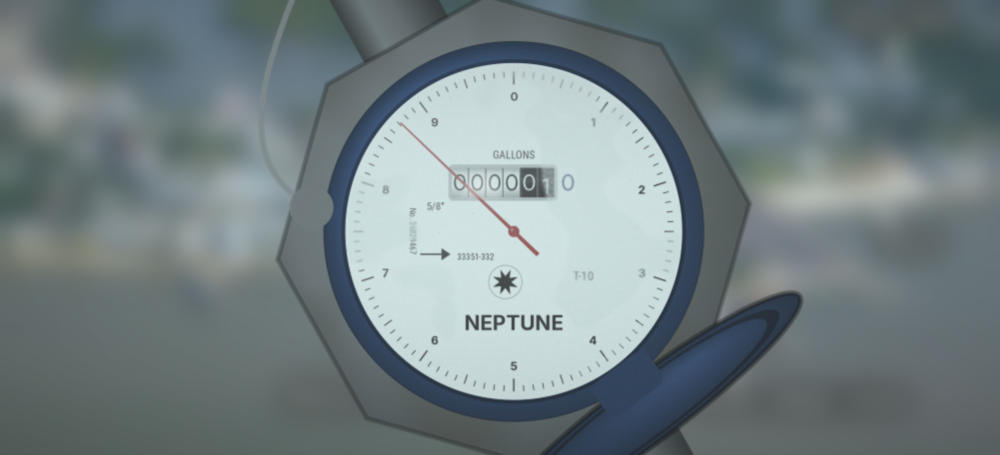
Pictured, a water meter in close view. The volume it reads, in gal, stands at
8.7 gal
